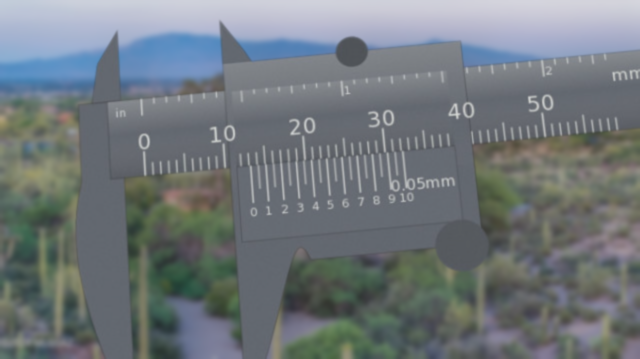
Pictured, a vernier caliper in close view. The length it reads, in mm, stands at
13.2 mm
